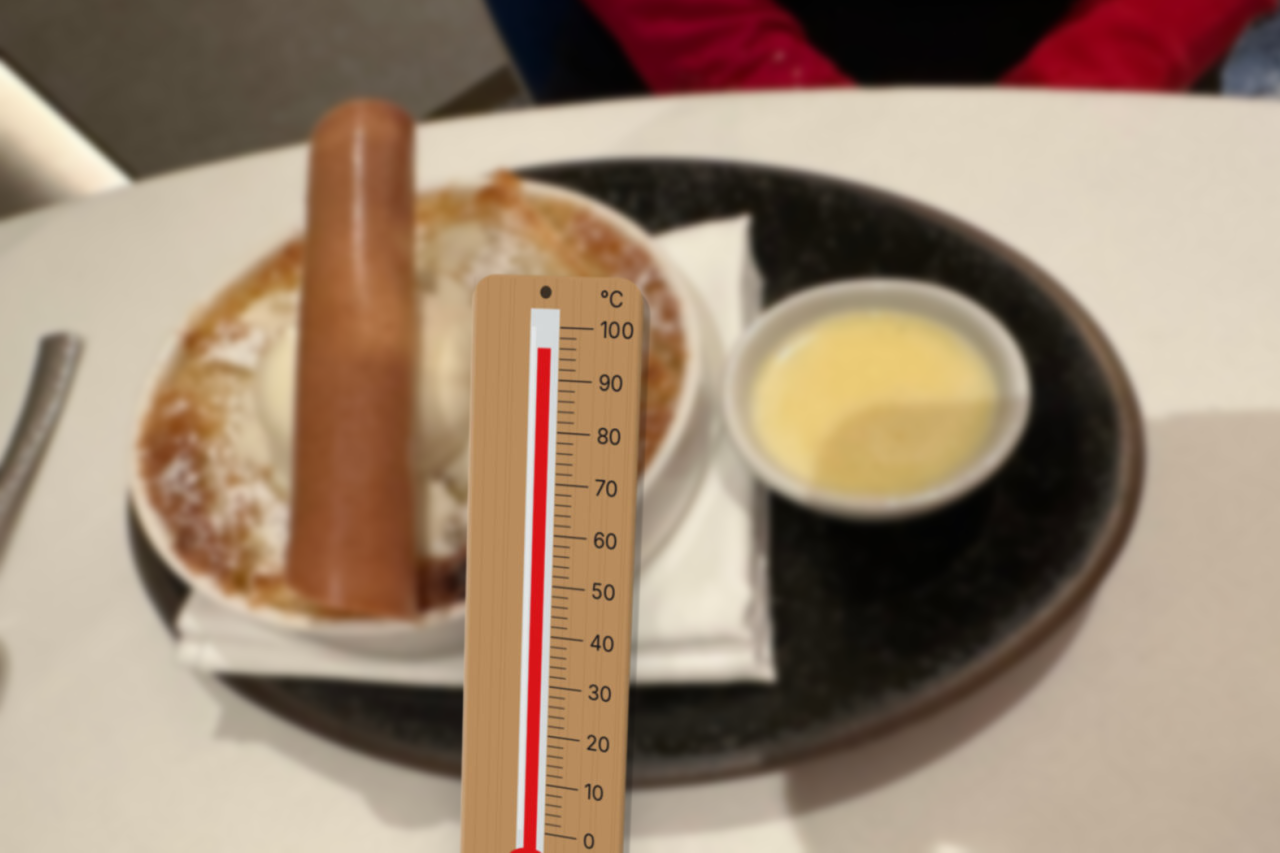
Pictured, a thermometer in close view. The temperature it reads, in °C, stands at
96 °C
